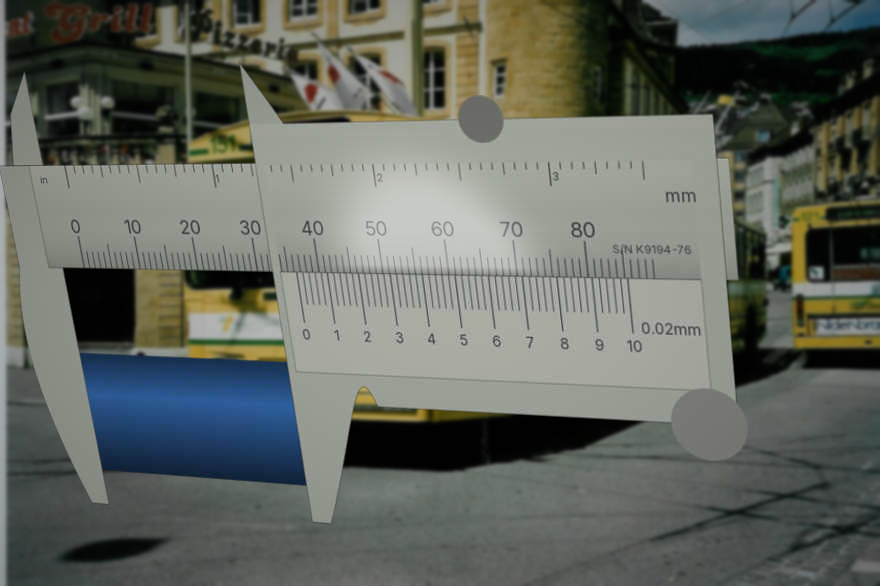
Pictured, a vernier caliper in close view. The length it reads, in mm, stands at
36.4 mm
